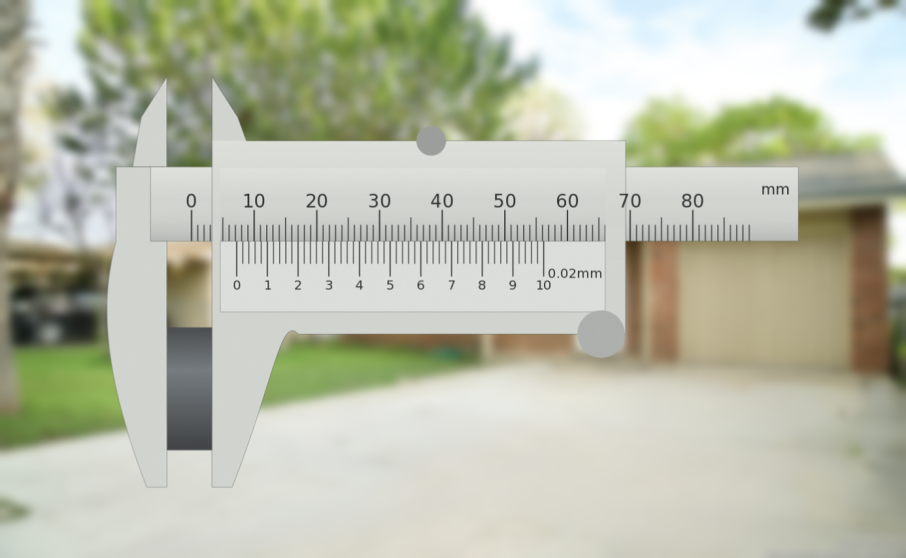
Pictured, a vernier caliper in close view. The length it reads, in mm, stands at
7.2 mm
